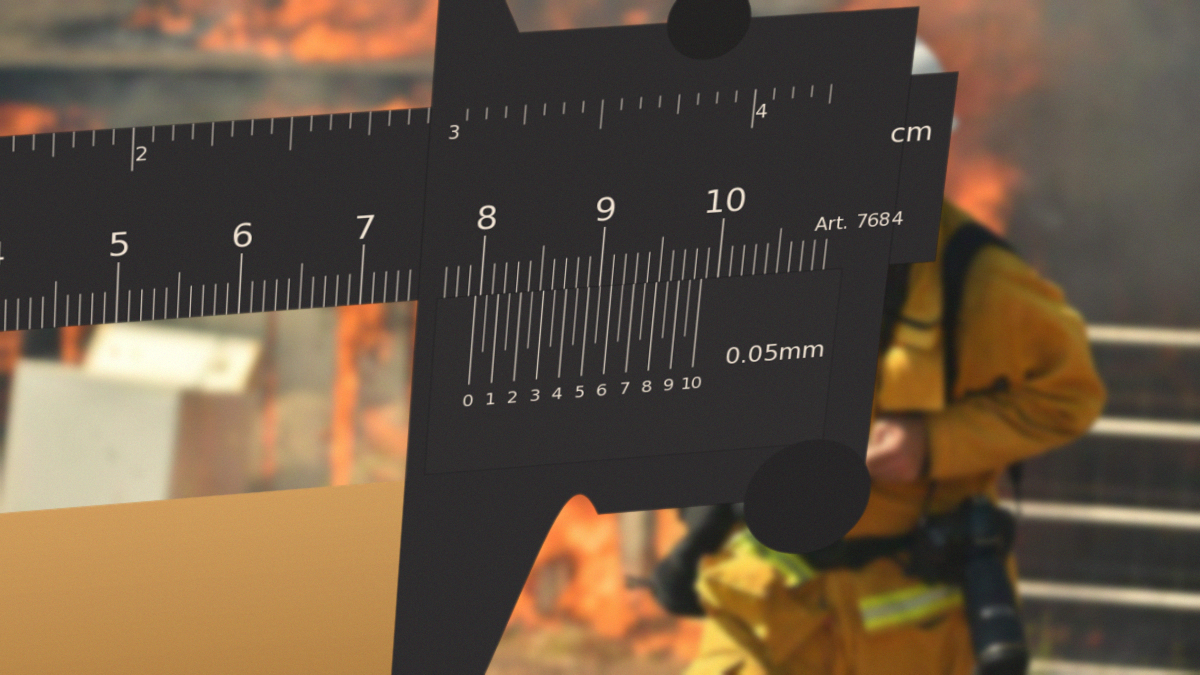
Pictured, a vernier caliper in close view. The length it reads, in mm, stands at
79.6 mm
